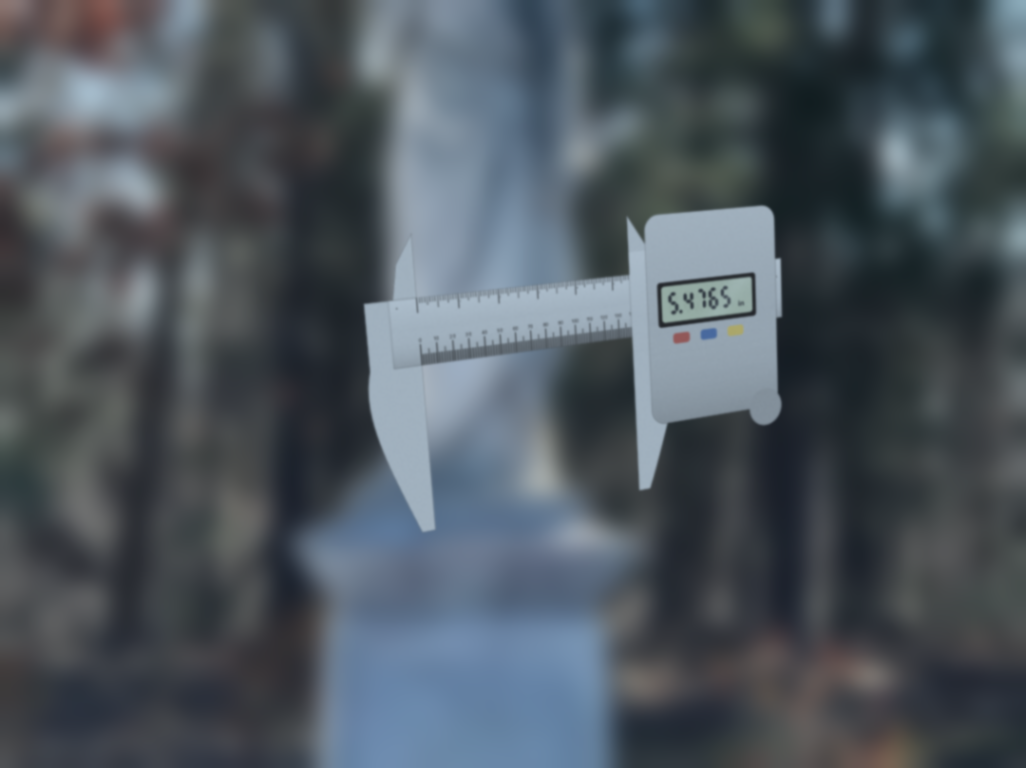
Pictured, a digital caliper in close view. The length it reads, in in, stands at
5.4765 in
